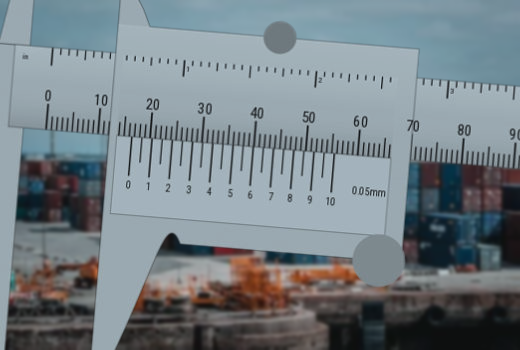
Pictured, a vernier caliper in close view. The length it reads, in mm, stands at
16.5 mm
